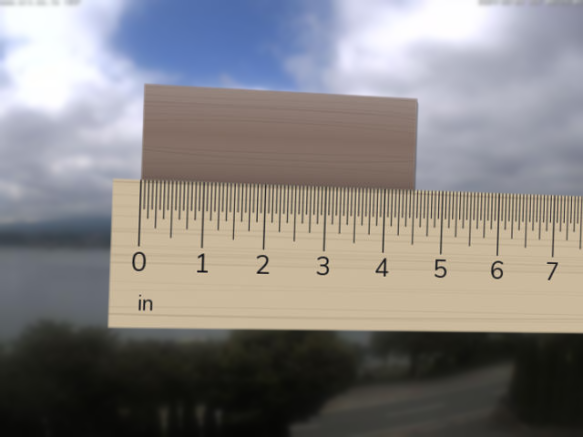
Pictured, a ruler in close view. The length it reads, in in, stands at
4.5 in
